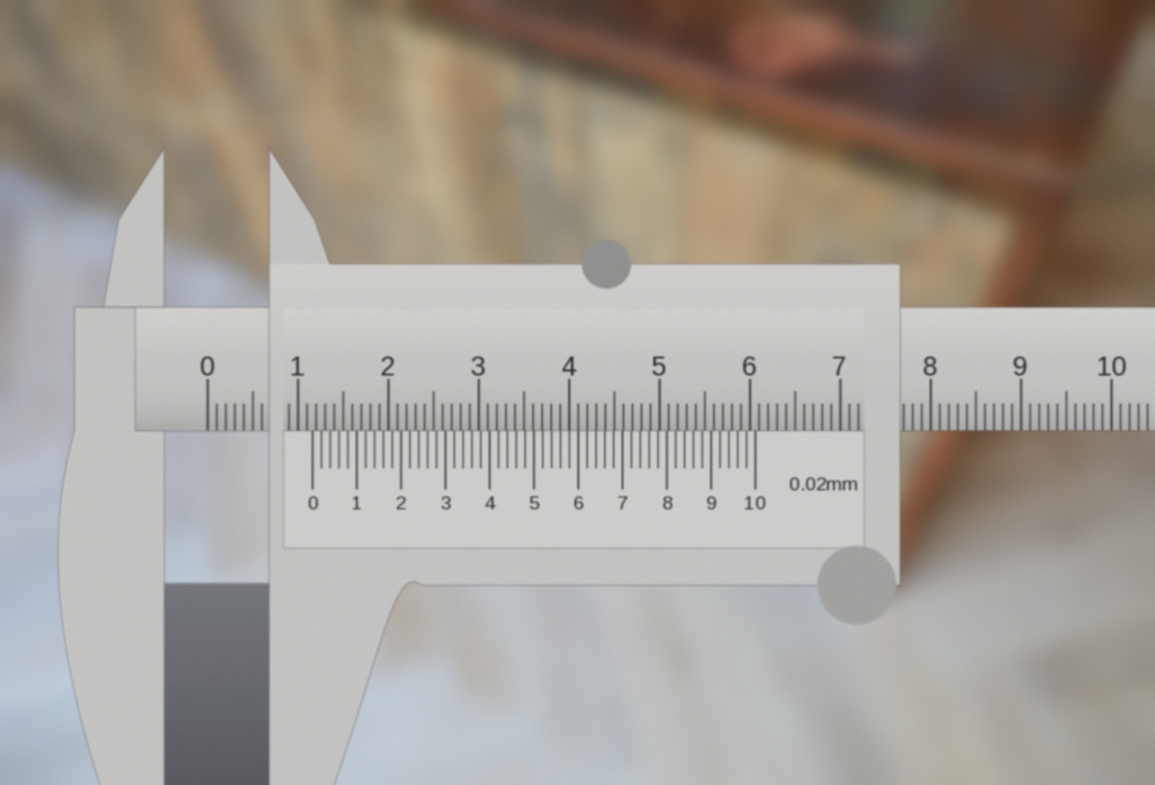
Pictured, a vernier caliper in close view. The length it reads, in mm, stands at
11.6 mm
